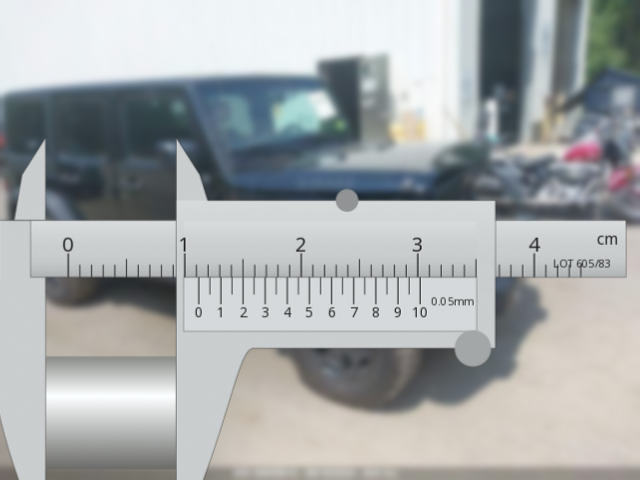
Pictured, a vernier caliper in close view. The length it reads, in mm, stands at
11.2 mm
